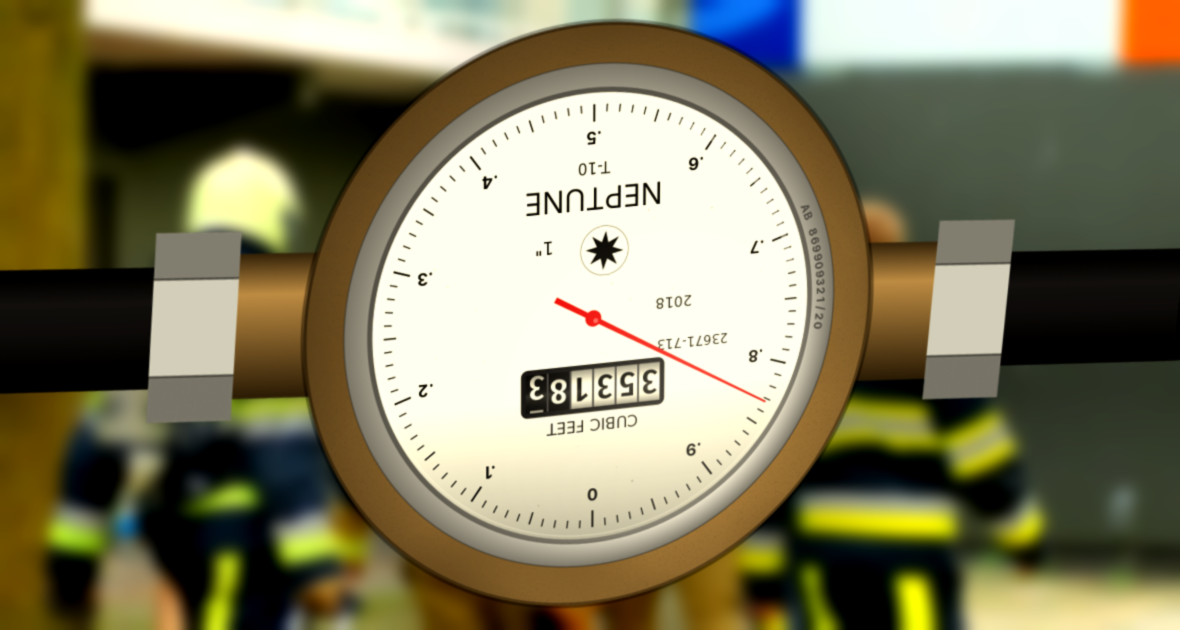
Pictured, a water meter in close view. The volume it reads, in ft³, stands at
353182.83 ft³
